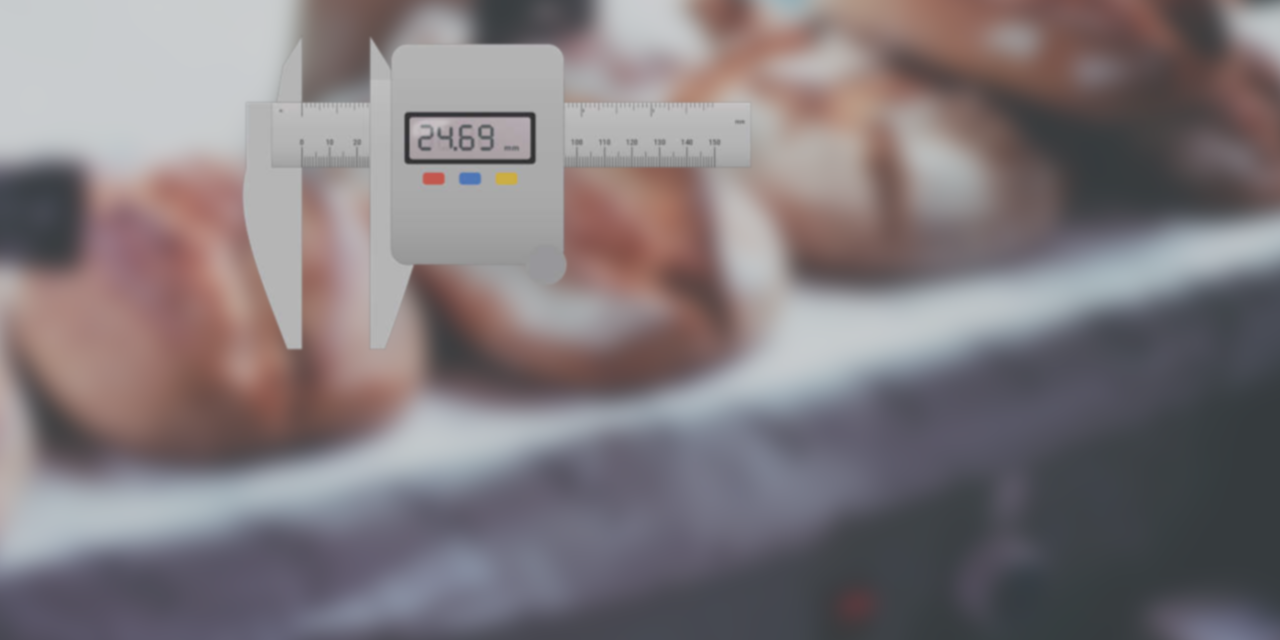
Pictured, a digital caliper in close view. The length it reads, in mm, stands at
24.69 mm
